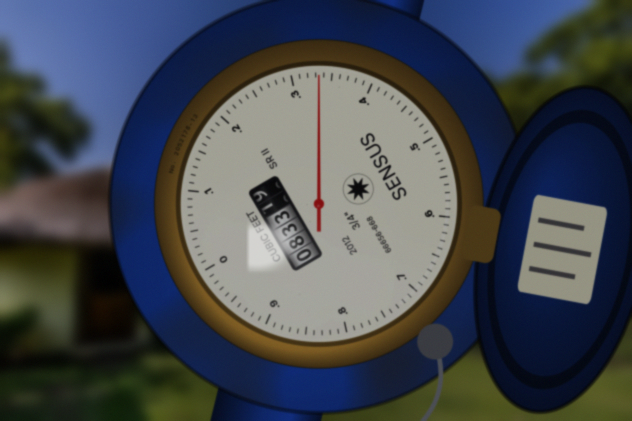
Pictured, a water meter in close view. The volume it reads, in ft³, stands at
83319.33 ft³
